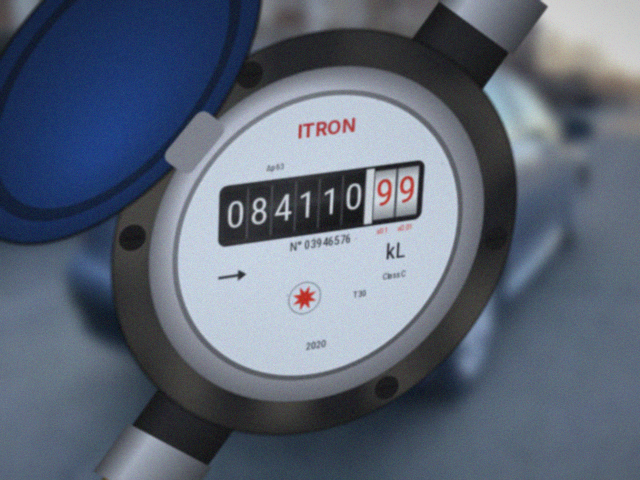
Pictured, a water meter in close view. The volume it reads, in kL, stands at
84110.99 kL
